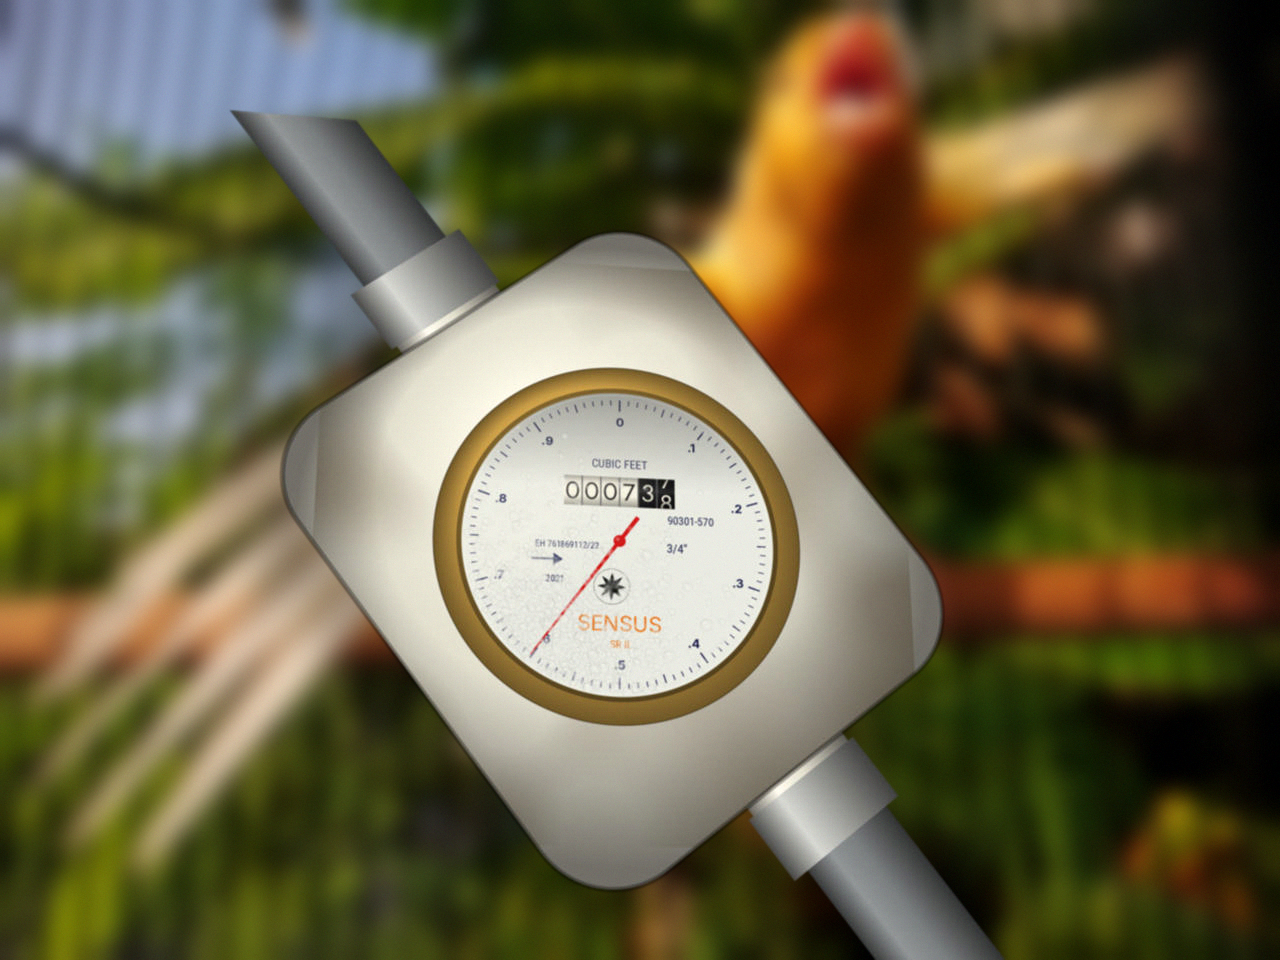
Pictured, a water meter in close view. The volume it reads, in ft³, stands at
737.60 ft³
